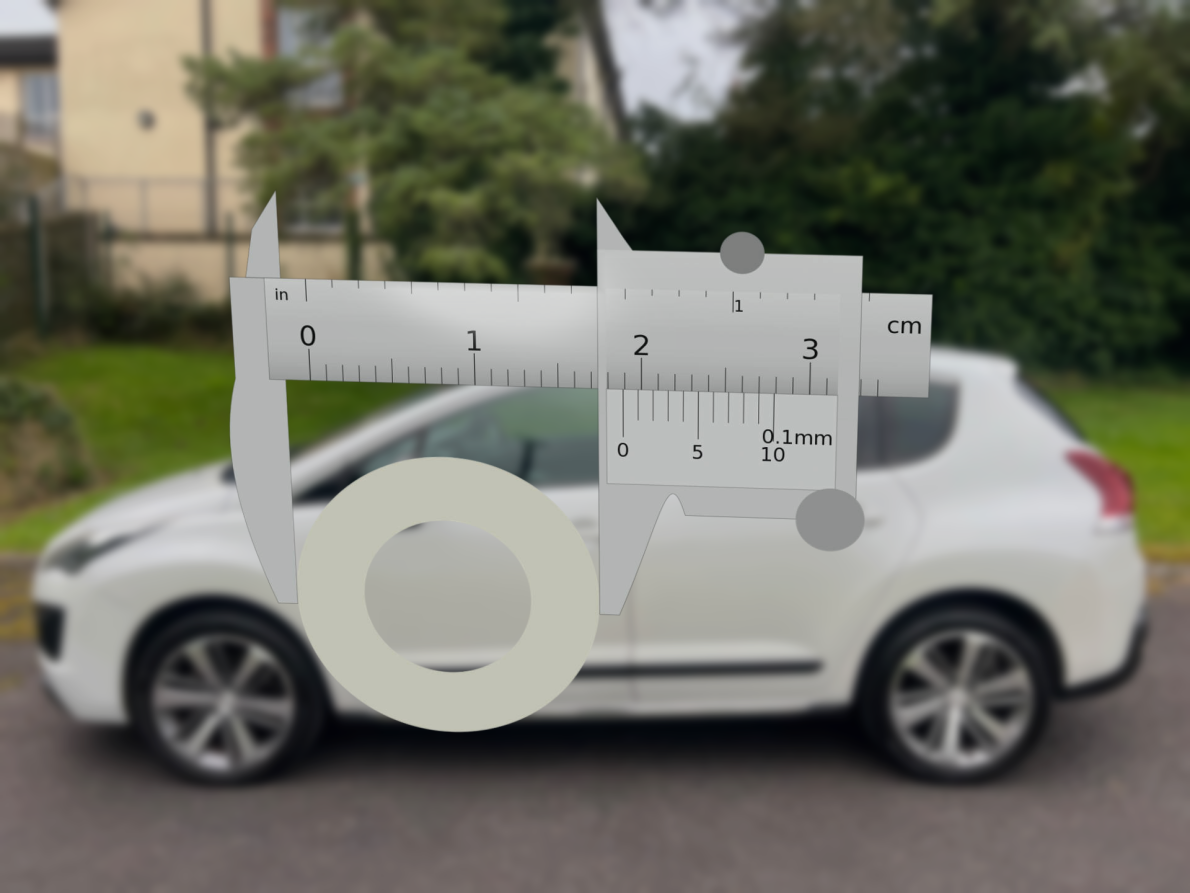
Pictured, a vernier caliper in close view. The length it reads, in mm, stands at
18.9 mm
